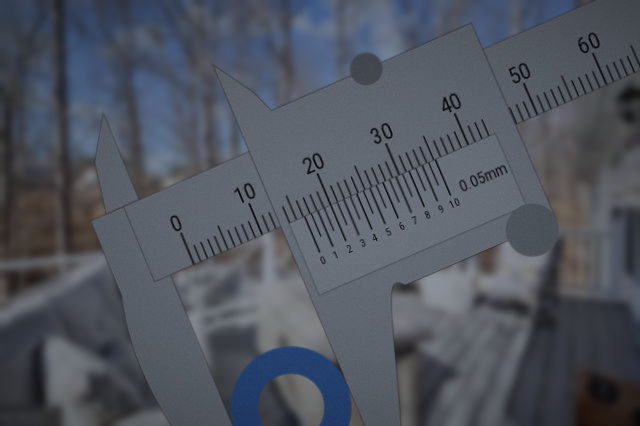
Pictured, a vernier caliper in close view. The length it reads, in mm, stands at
16.2 mm
